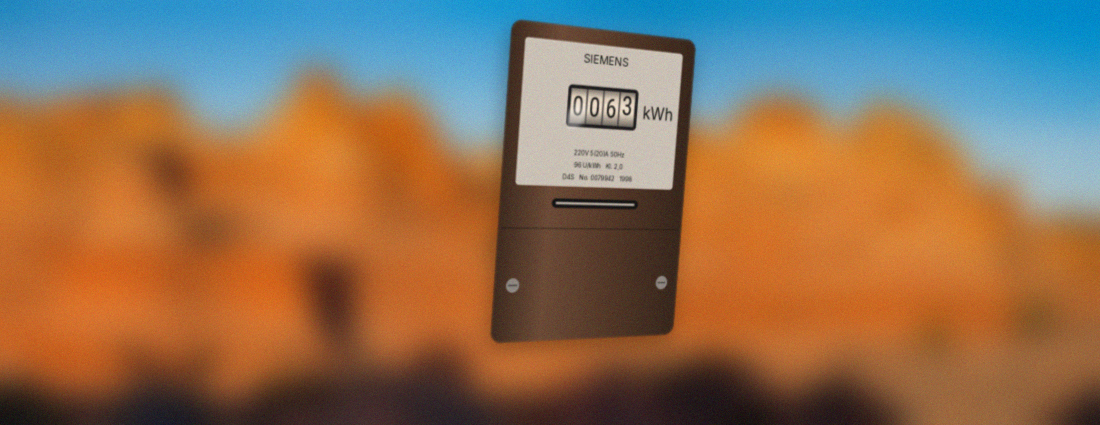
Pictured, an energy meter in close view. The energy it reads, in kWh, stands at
63 kWh
